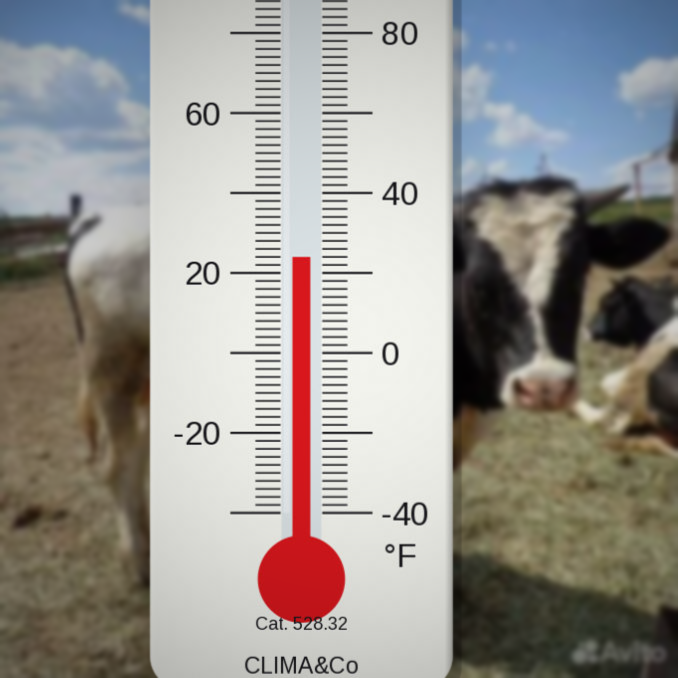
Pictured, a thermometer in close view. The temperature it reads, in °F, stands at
24 °F
